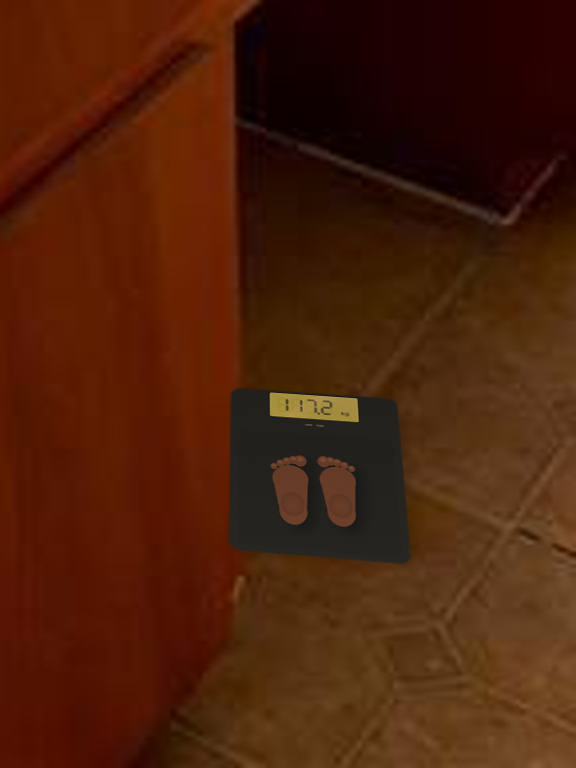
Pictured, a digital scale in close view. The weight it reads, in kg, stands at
117.2 kg
